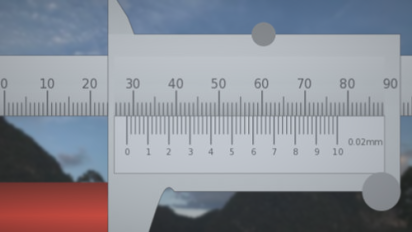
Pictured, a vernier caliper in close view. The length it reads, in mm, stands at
28.5 mm
